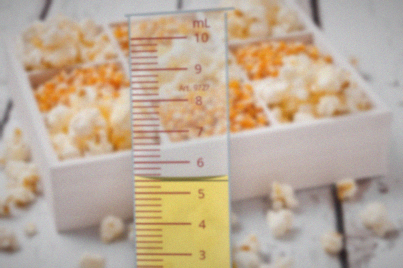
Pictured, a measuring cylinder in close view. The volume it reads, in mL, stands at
5.4 mL
